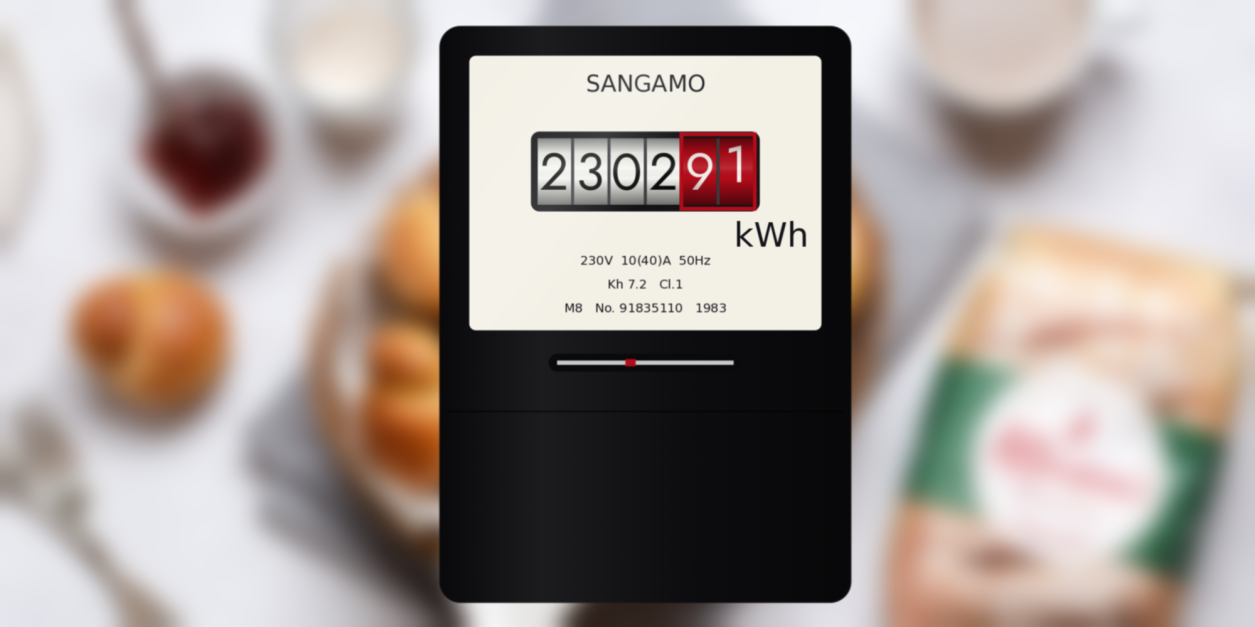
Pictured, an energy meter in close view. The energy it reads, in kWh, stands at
2302.91 kWh
